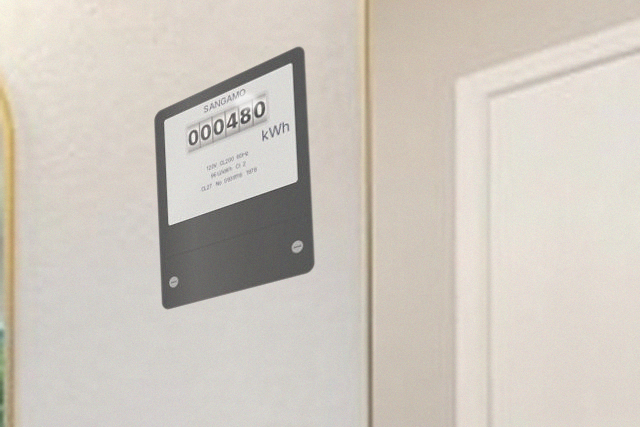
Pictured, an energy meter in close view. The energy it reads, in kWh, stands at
480 kWh
